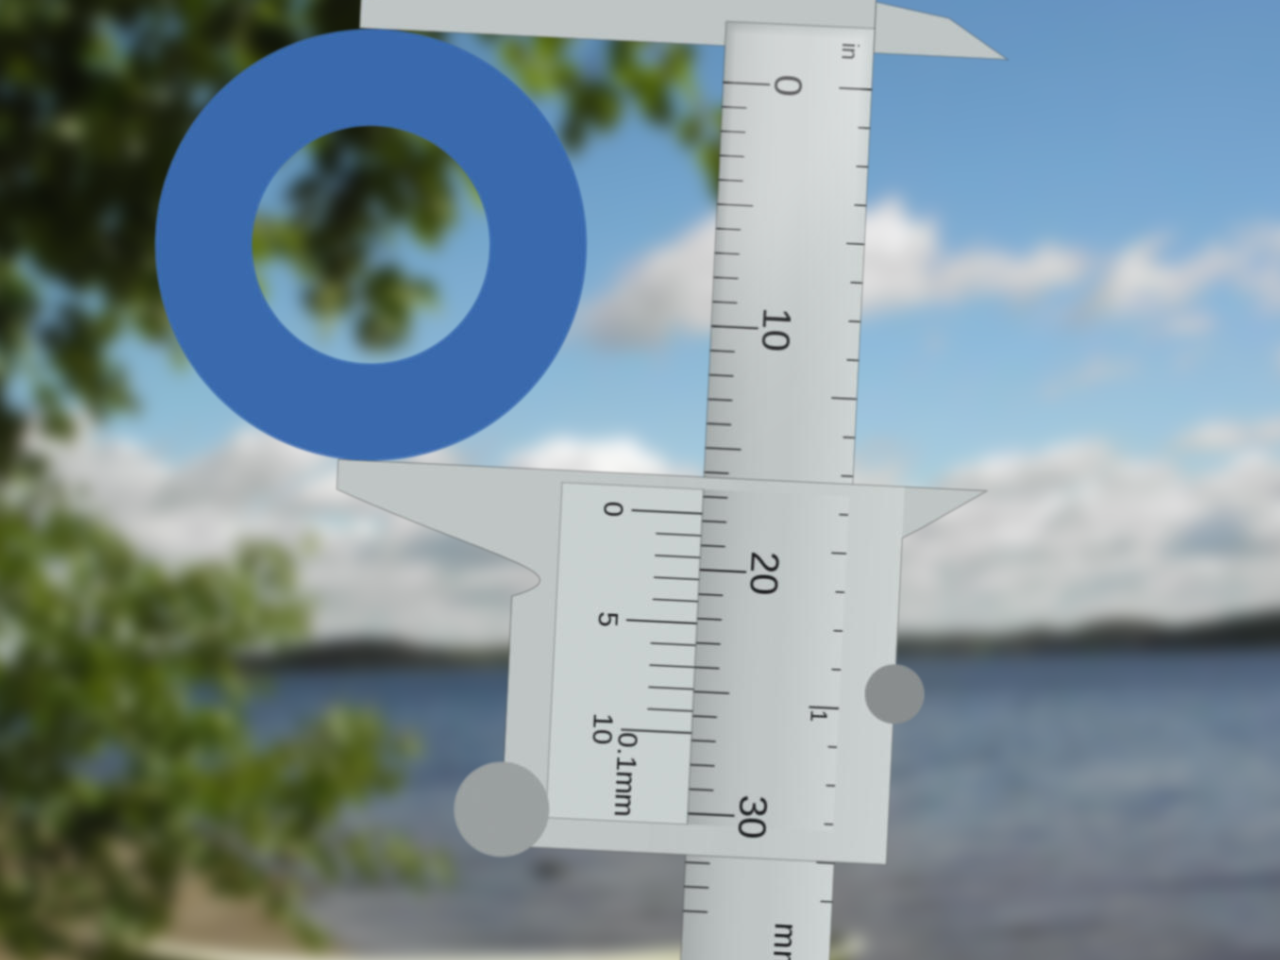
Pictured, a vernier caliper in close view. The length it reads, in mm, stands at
17.7 mm
